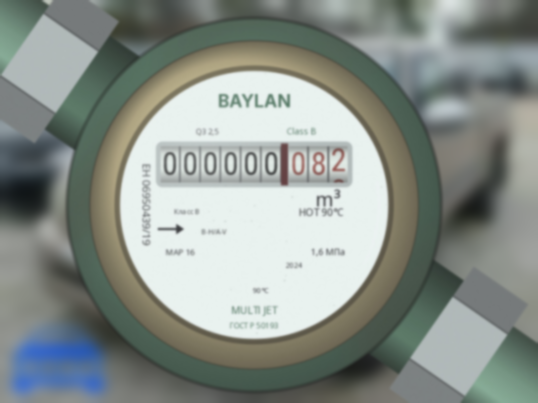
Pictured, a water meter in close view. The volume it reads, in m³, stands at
0.082 m³
